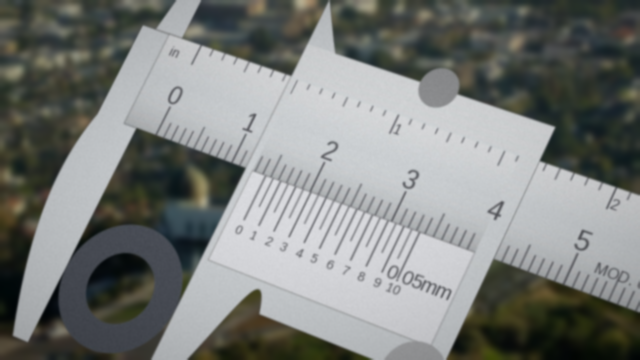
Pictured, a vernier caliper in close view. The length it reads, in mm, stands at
14.4 mm
